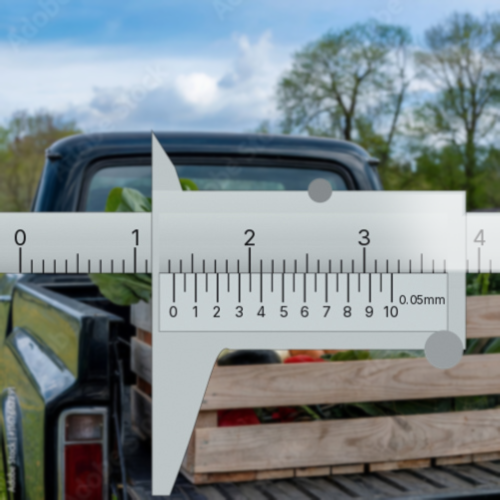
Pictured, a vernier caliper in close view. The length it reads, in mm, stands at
13.4 mm
